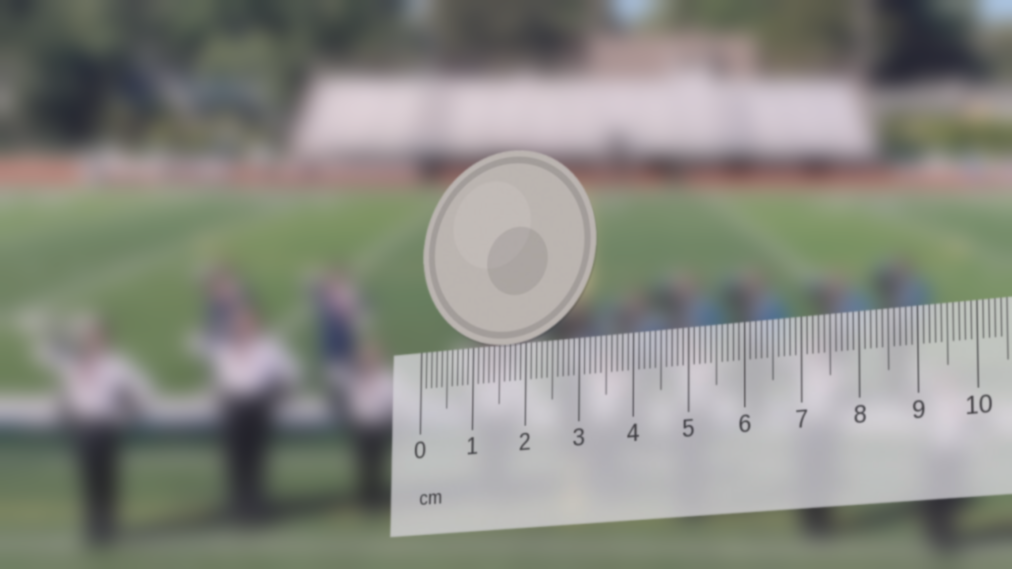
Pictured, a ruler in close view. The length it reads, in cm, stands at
3.3 cm
